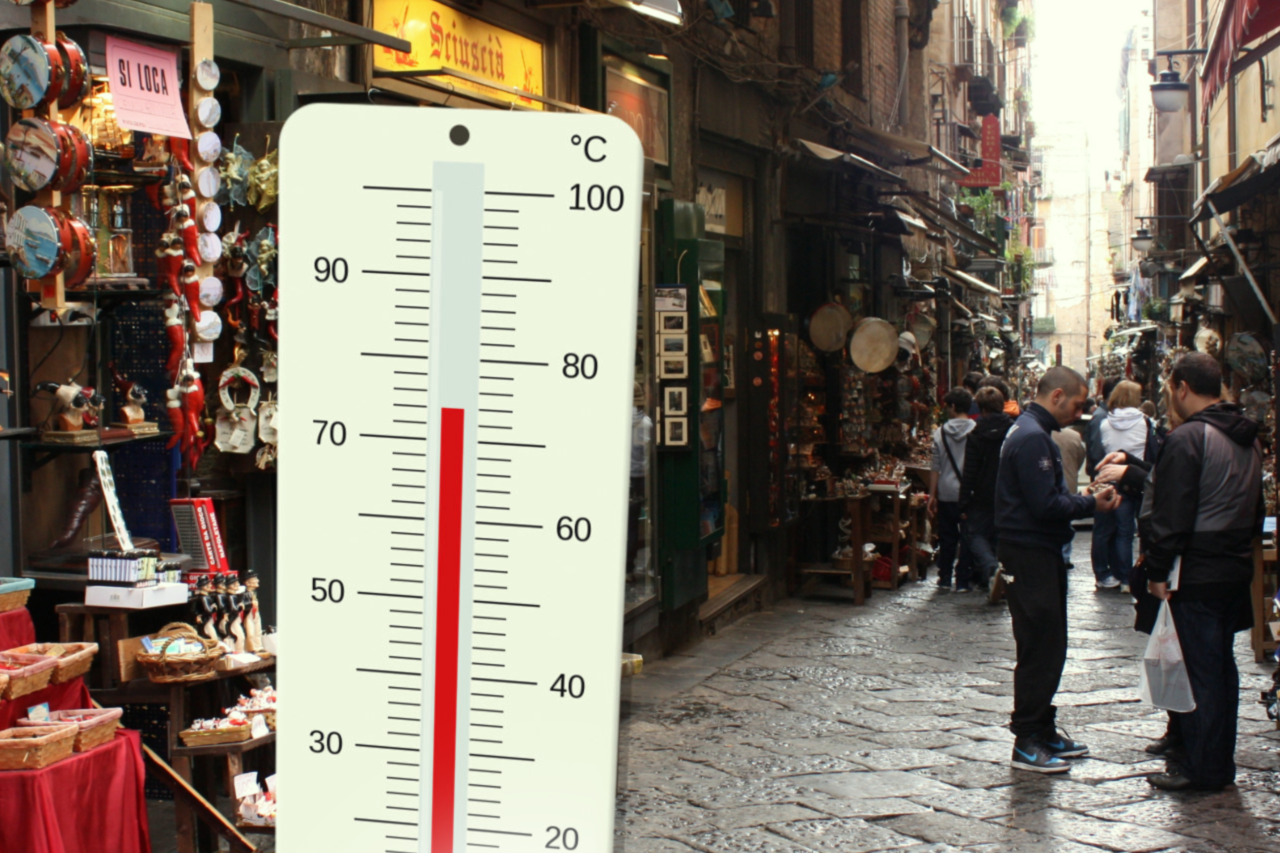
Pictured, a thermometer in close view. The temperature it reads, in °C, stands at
74 °C
